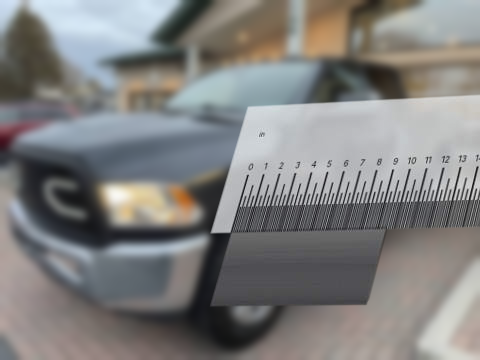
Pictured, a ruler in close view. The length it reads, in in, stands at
9.5 in
